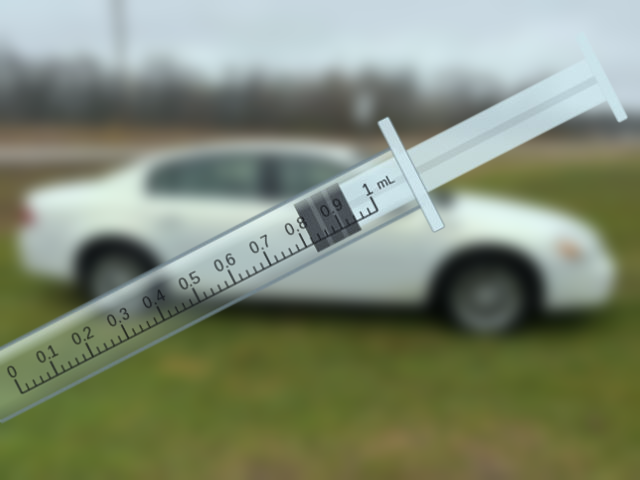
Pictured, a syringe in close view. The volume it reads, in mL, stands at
0.82 mL
